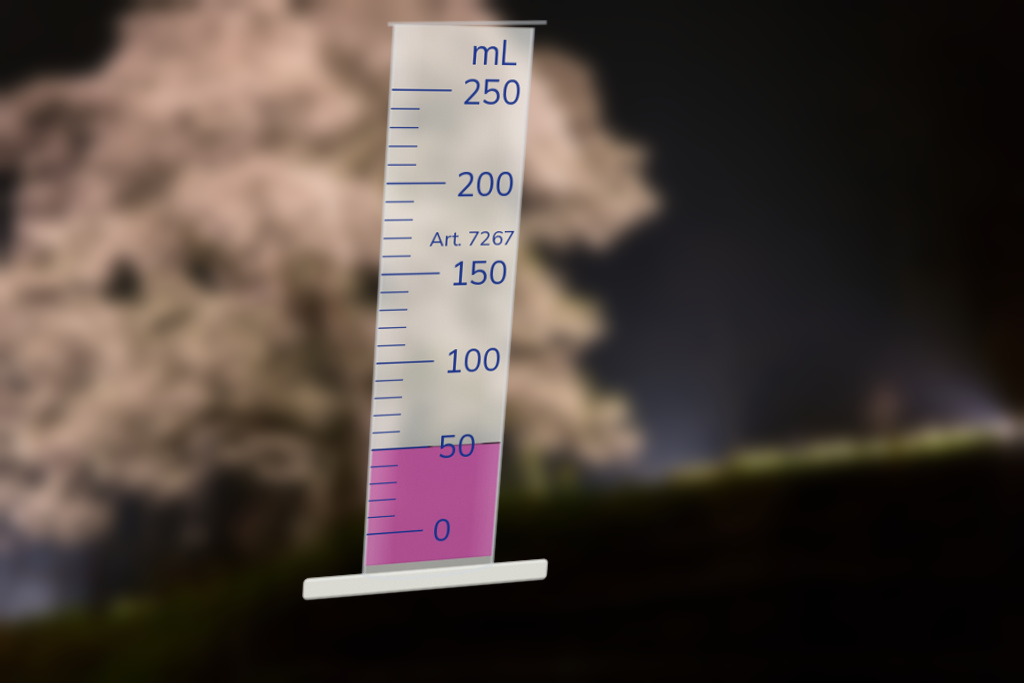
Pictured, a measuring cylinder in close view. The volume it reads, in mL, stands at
50 mL
